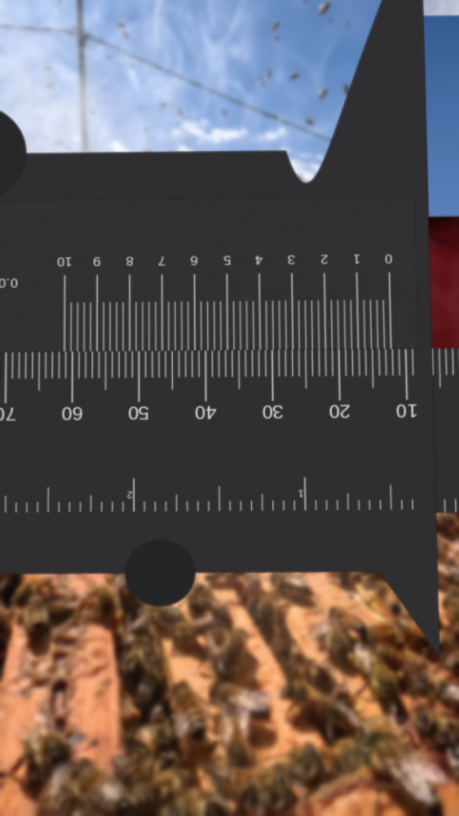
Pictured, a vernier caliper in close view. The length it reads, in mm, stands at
12.2 mm
